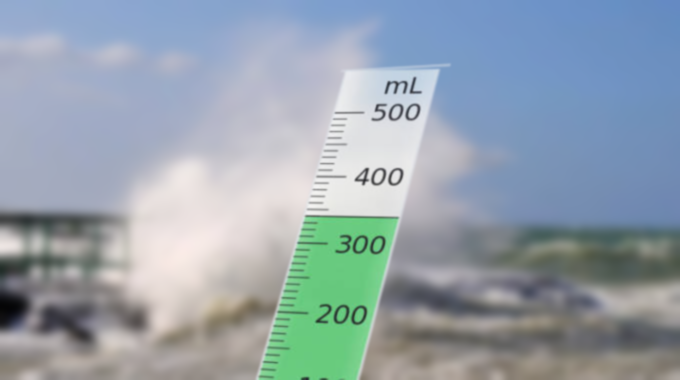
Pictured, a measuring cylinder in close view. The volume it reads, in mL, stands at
340 mL
